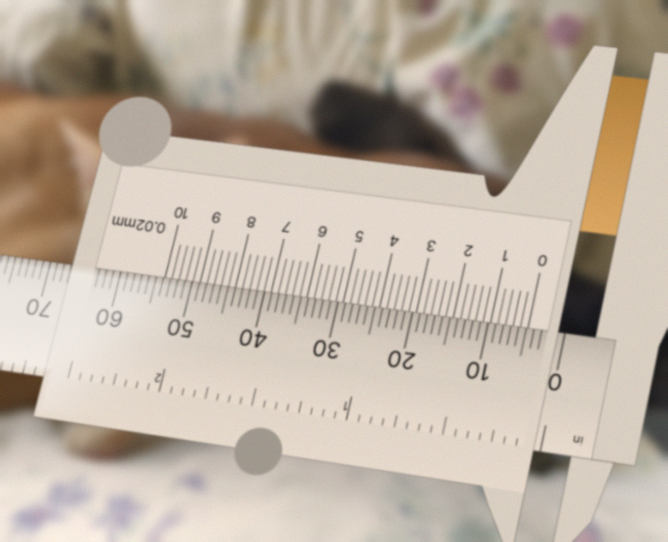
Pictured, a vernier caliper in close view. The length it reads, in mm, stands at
4.8 mm
